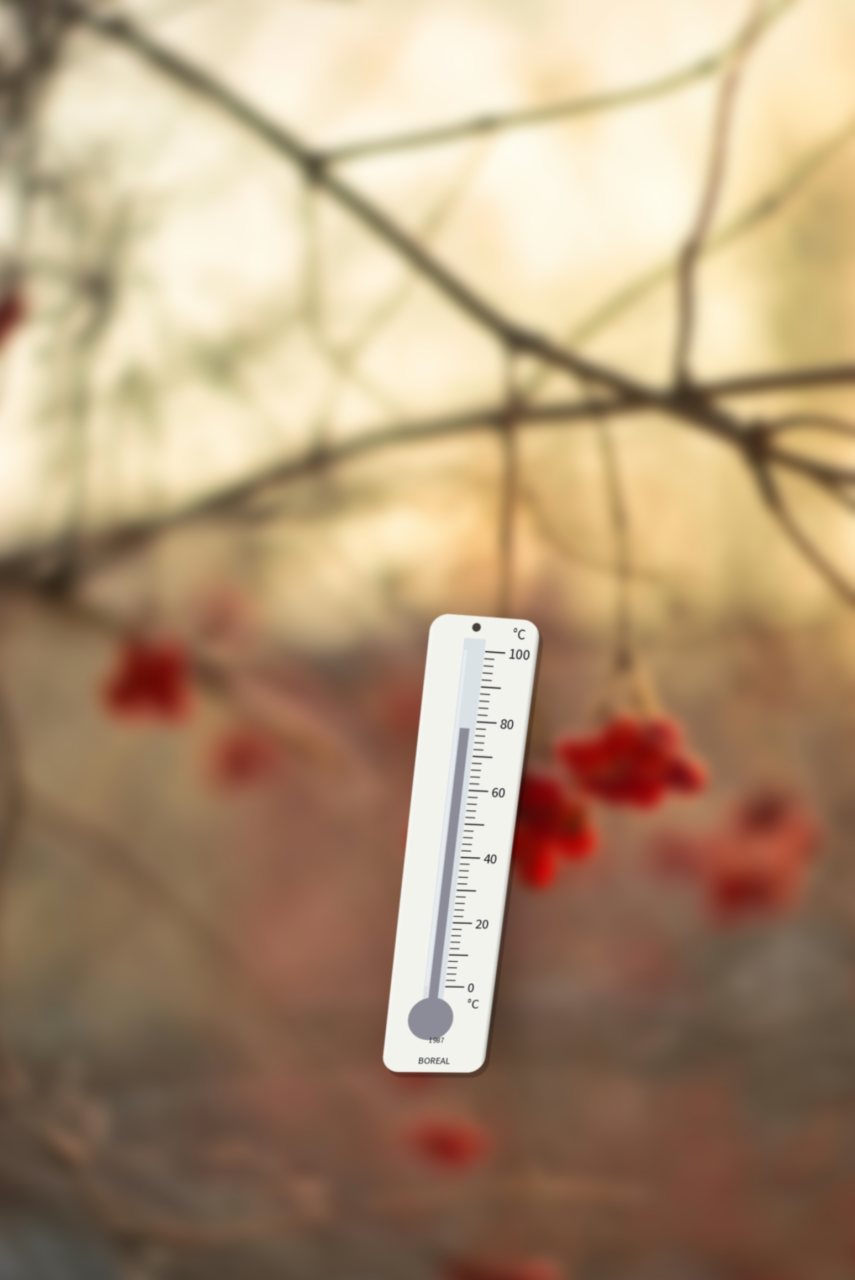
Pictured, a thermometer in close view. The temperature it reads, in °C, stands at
78 °C
